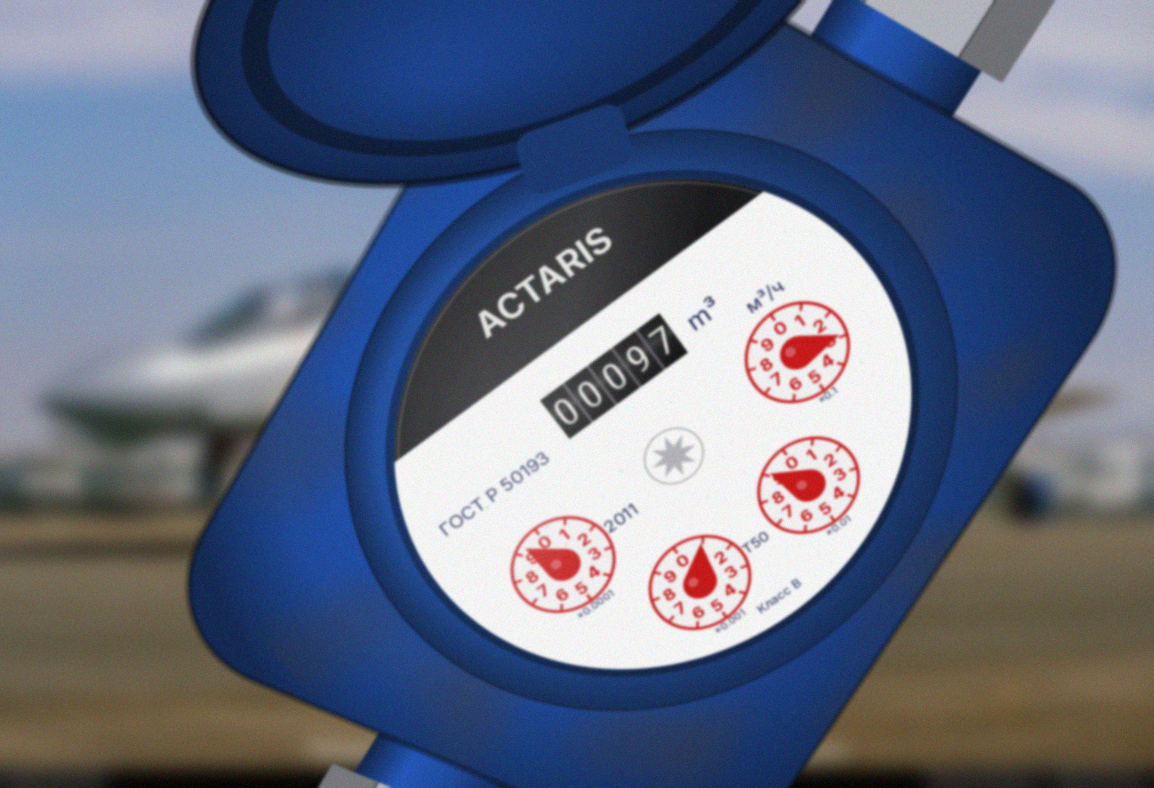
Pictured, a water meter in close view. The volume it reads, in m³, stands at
97.2909 m³
